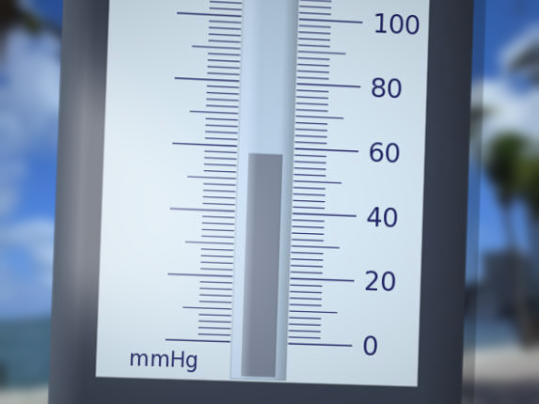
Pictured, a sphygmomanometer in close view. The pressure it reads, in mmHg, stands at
58 mmHg
